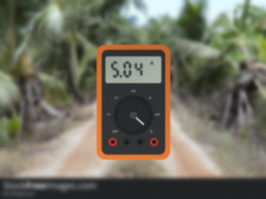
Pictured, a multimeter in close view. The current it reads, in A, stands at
5.04 A
